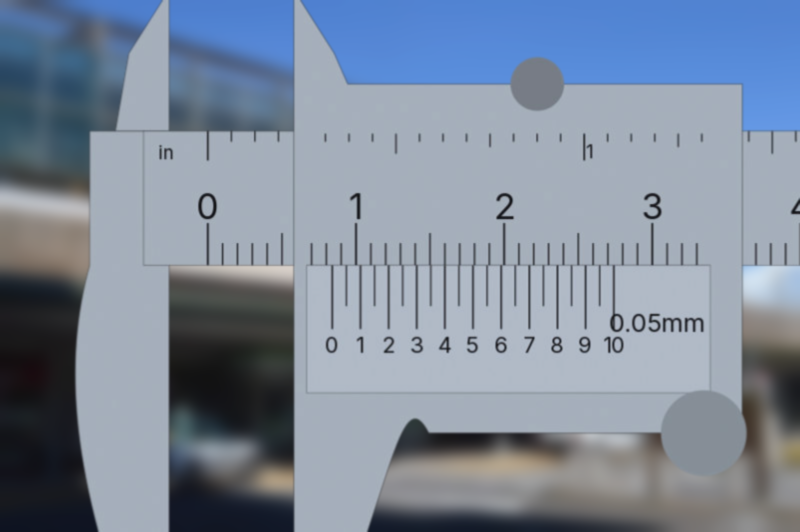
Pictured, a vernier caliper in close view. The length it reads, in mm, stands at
8.4 mm
